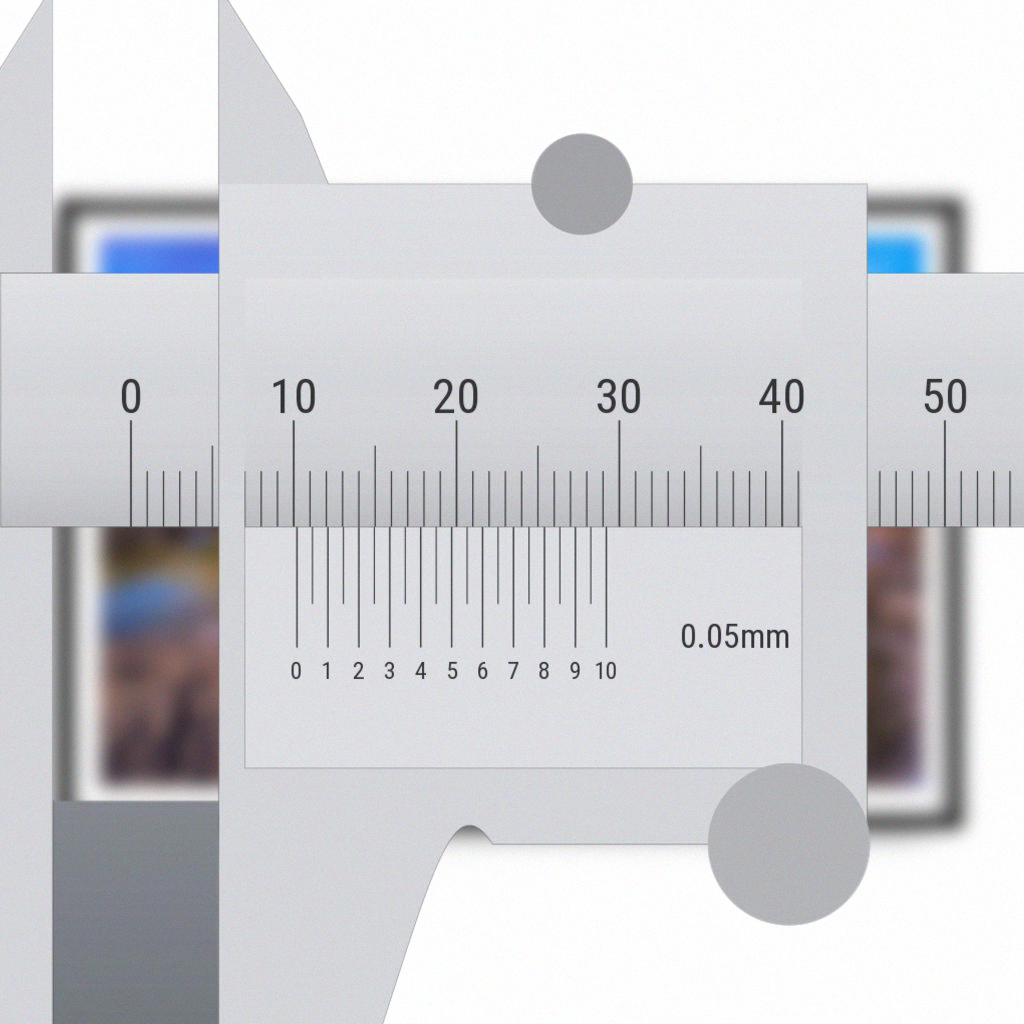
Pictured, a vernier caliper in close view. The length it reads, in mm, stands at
10.2 mm
